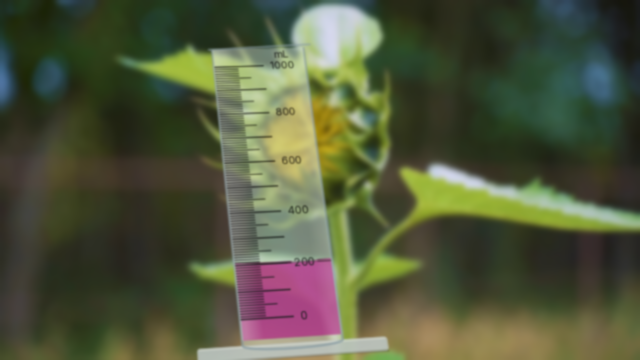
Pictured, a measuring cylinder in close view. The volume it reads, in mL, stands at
200 mL
